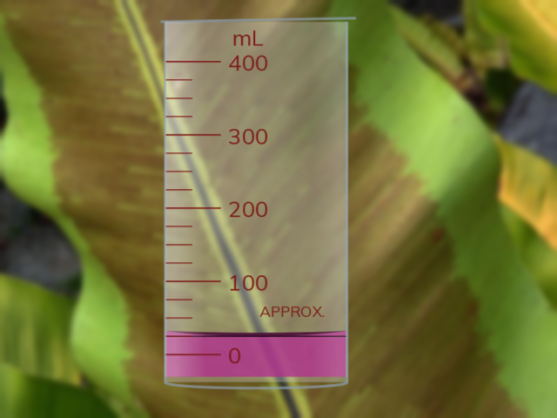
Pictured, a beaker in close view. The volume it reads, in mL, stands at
25 mL
